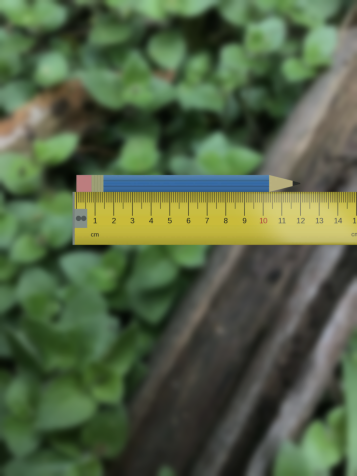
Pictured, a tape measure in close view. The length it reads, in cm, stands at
12 cm
